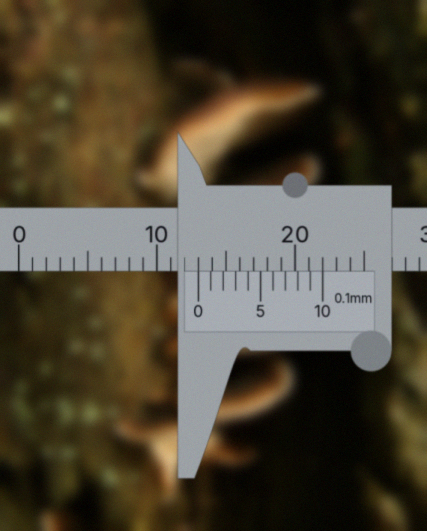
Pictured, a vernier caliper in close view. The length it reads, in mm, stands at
13.0 mm
